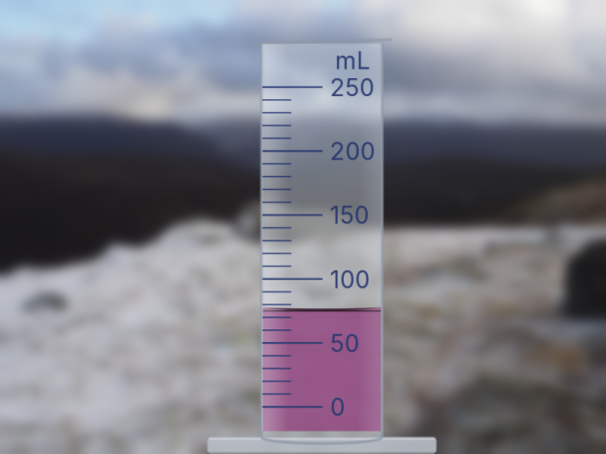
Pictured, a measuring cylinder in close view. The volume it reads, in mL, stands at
75 mL
